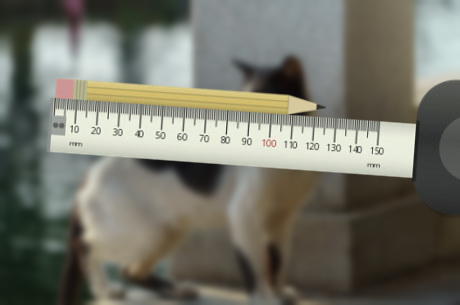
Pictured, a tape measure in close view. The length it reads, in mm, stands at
125 mm
